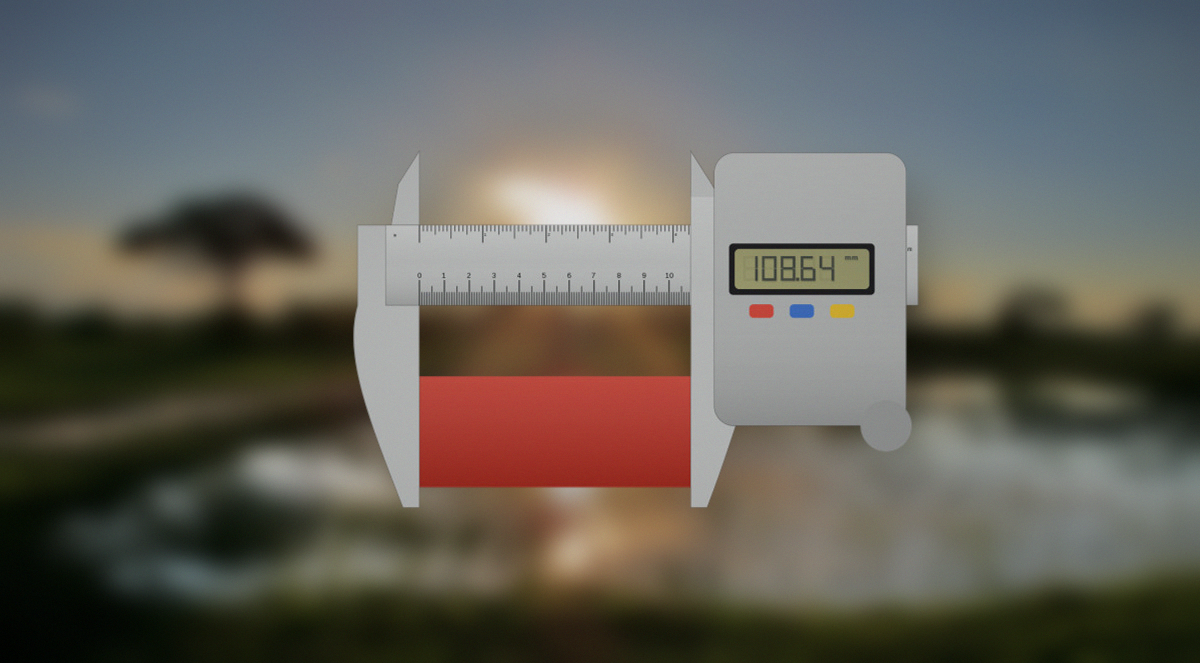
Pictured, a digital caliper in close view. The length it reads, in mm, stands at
108.64 mm
